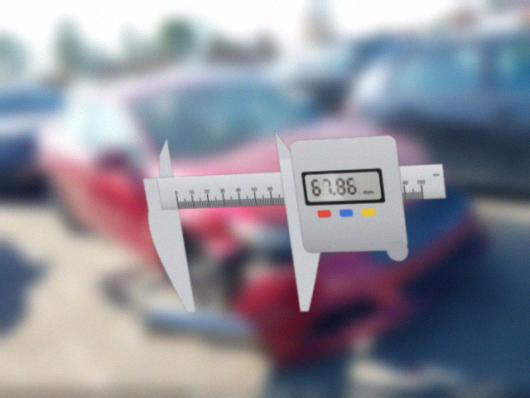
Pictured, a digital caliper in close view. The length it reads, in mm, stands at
67.86 mm
